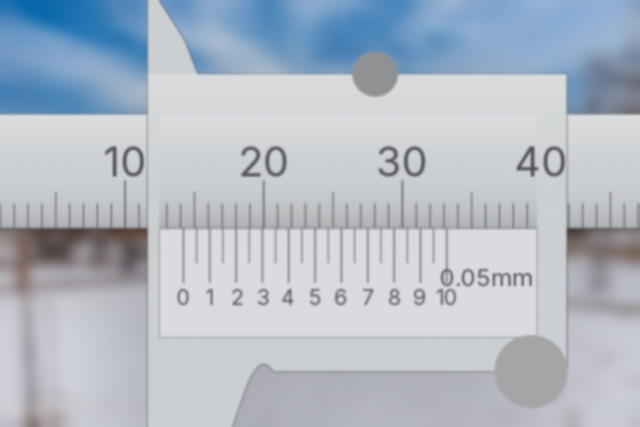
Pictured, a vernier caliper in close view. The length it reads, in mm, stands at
14.2 mm
